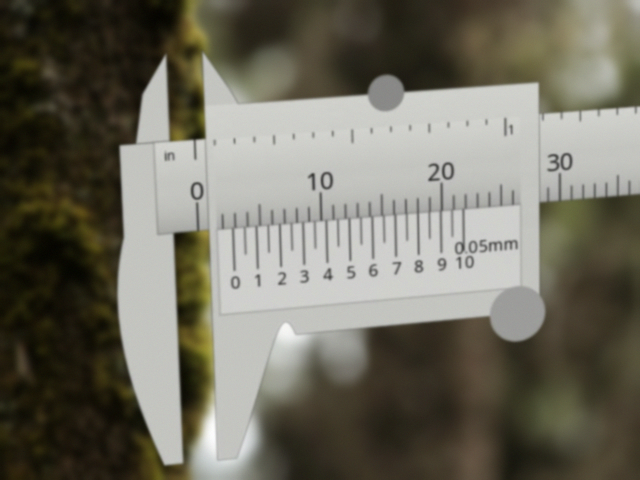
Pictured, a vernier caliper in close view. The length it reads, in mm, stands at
2.8 mm
